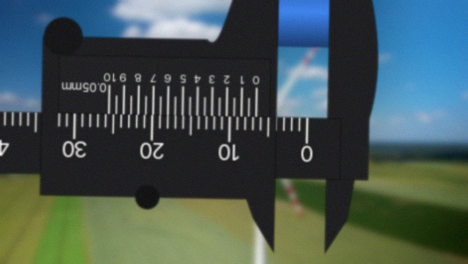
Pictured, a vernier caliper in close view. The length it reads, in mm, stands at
6.6 mm
